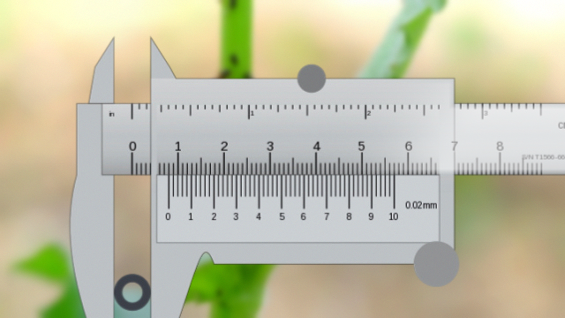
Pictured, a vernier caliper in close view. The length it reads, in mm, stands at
8.0 mm
